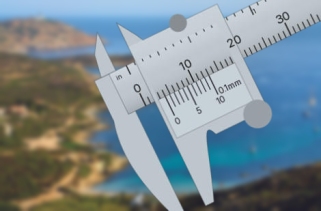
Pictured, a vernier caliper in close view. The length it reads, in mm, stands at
4.0 mm
